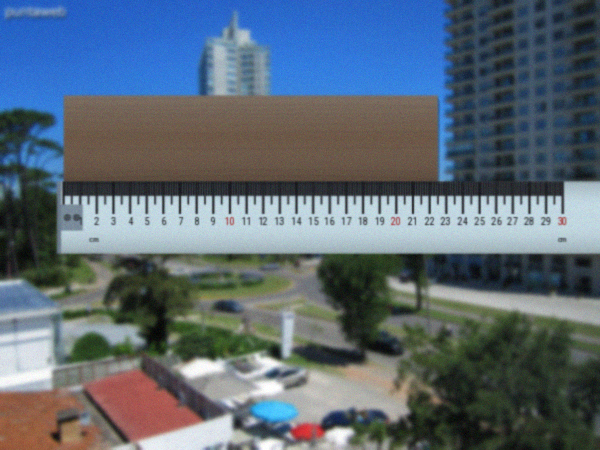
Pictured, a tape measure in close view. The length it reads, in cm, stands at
22.5 cm
